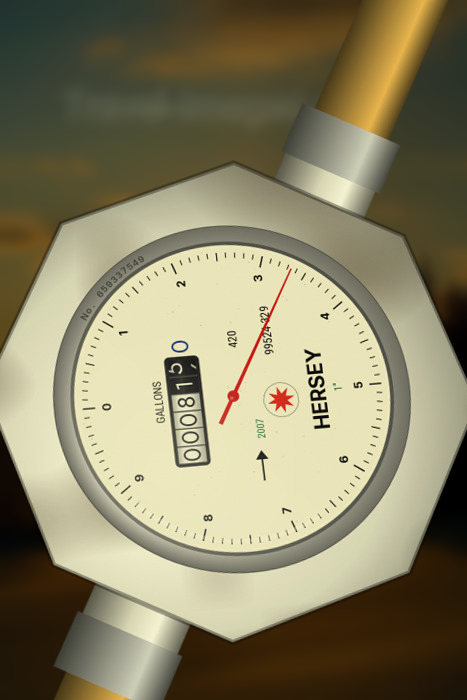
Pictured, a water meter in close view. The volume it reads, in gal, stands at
8153.3 gal
